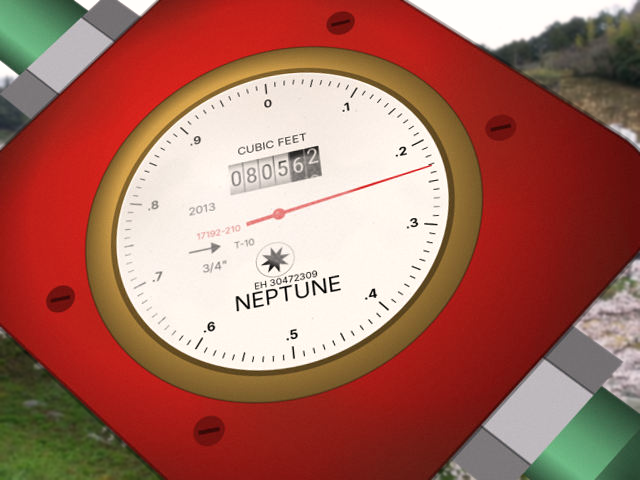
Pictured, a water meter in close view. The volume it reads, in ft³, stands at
80562.23 ft³
